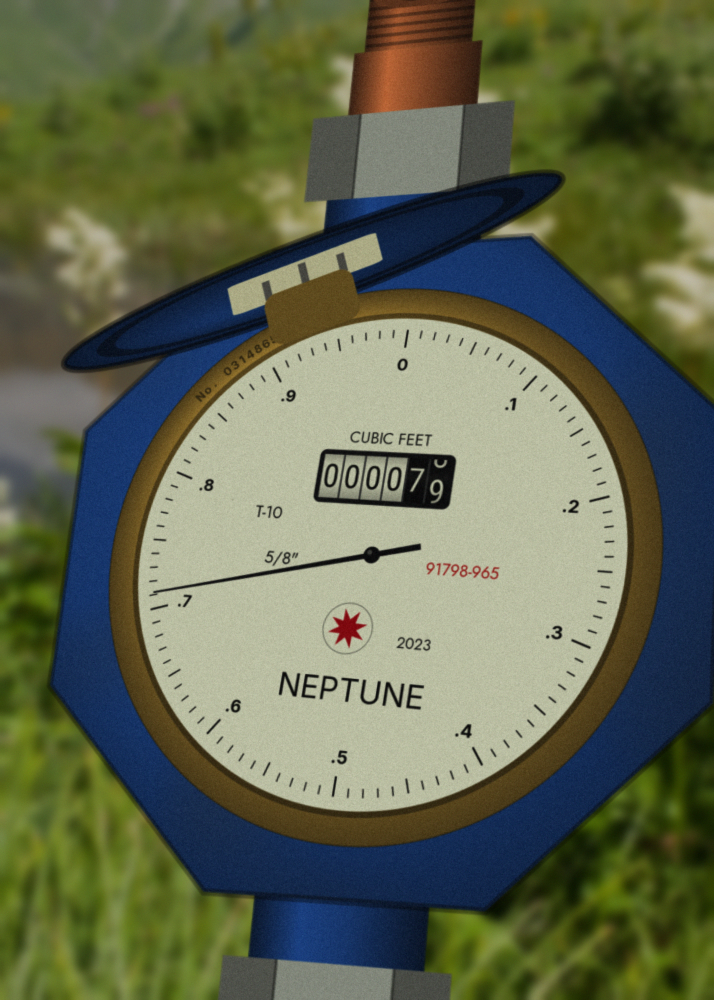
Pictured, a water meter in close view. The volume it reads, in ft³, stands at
78.71 ft³
